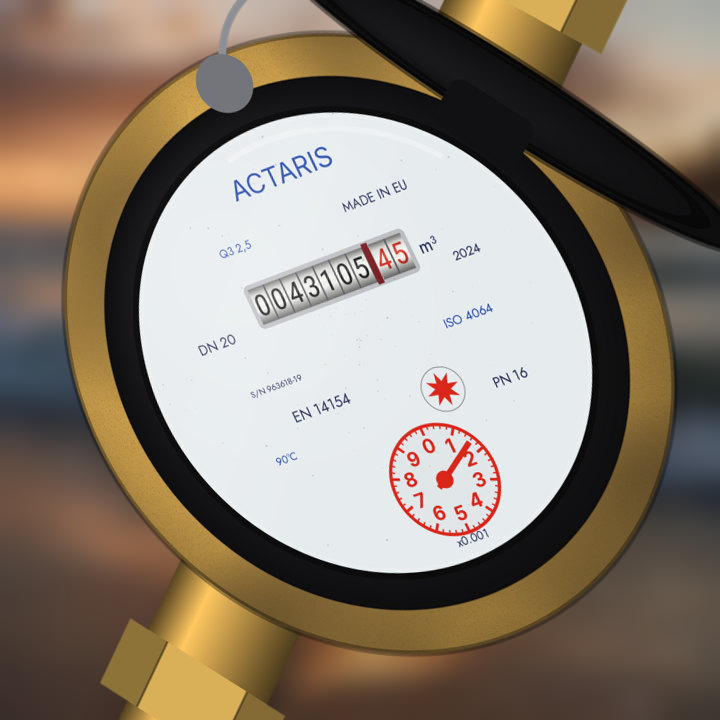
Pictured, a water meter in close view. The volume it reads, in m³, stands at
43105.451 m³
